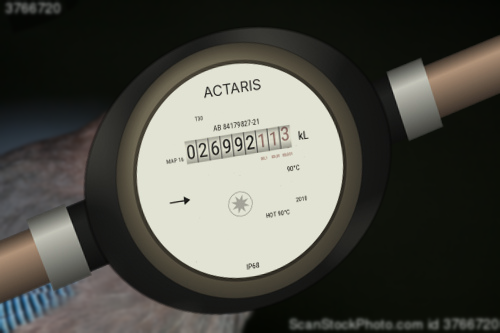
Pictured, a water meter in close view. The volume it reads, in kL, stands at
26992.113 kL
